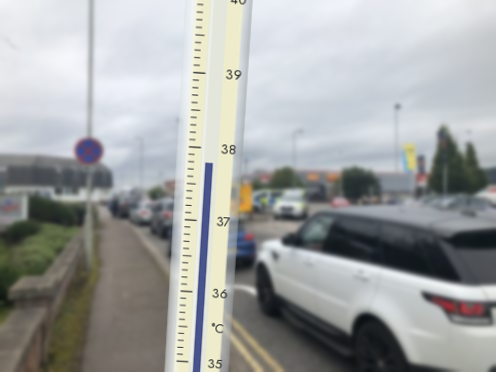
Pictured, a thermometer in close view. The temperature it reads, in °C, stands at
37.8 °C
